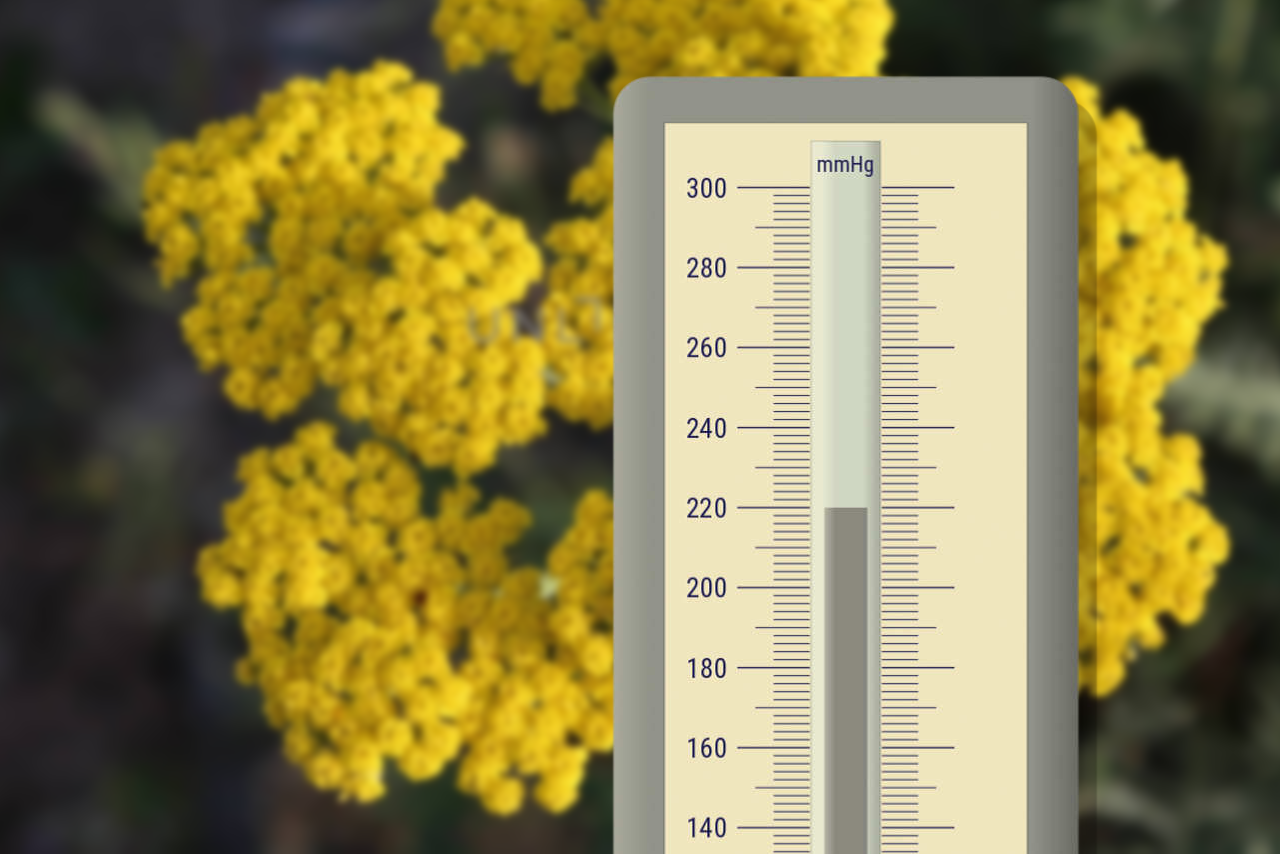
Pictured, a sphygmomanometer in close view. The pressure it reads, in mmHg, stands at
220 mmHg
